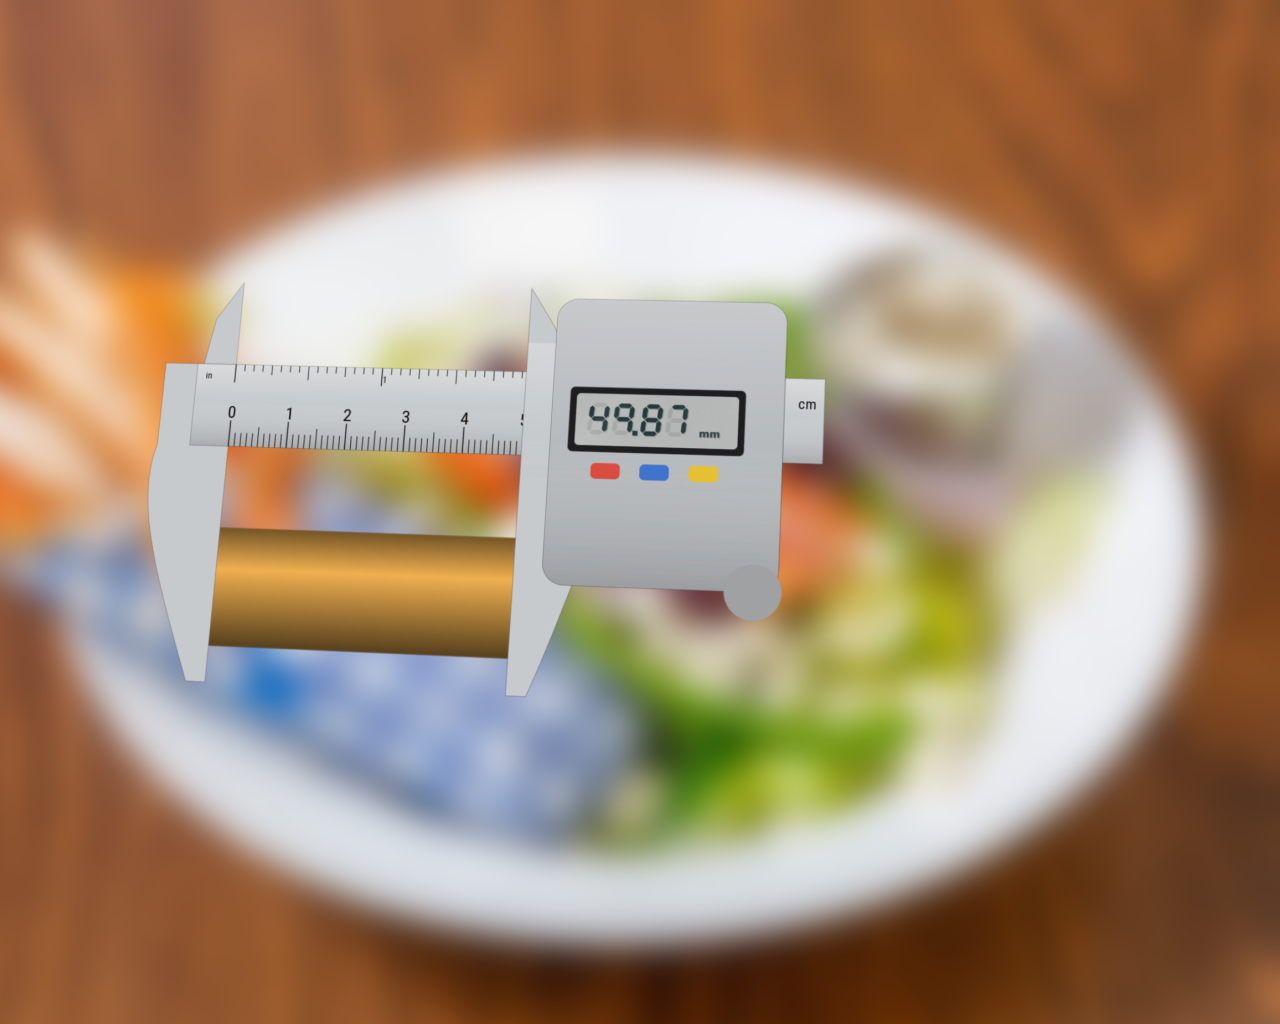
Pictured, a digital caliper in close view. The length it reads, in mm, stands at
49.87 mm
